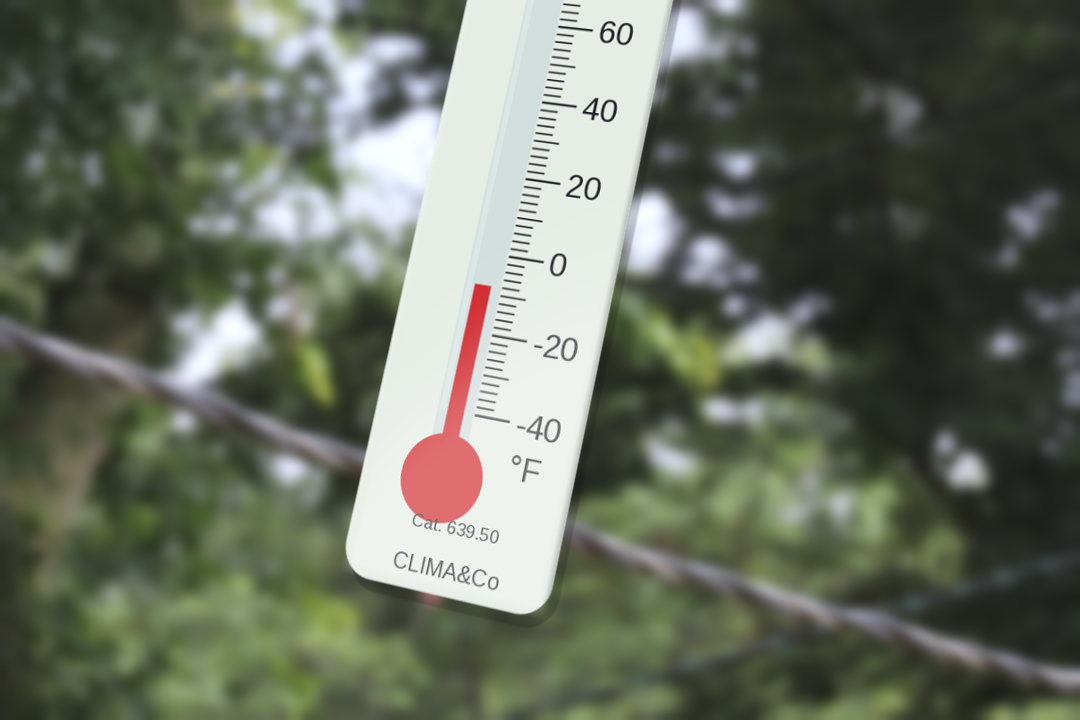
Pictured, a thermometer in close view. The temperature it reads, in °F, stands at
-8 °F
